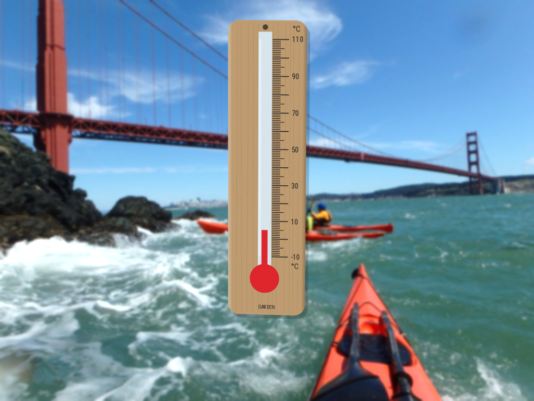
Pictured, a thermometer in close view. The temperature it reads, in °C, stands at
5 °C
